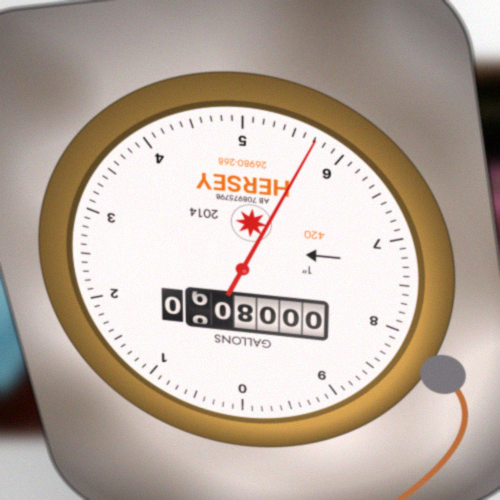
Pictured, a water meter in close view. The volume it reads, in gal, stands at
8085.7 gal
